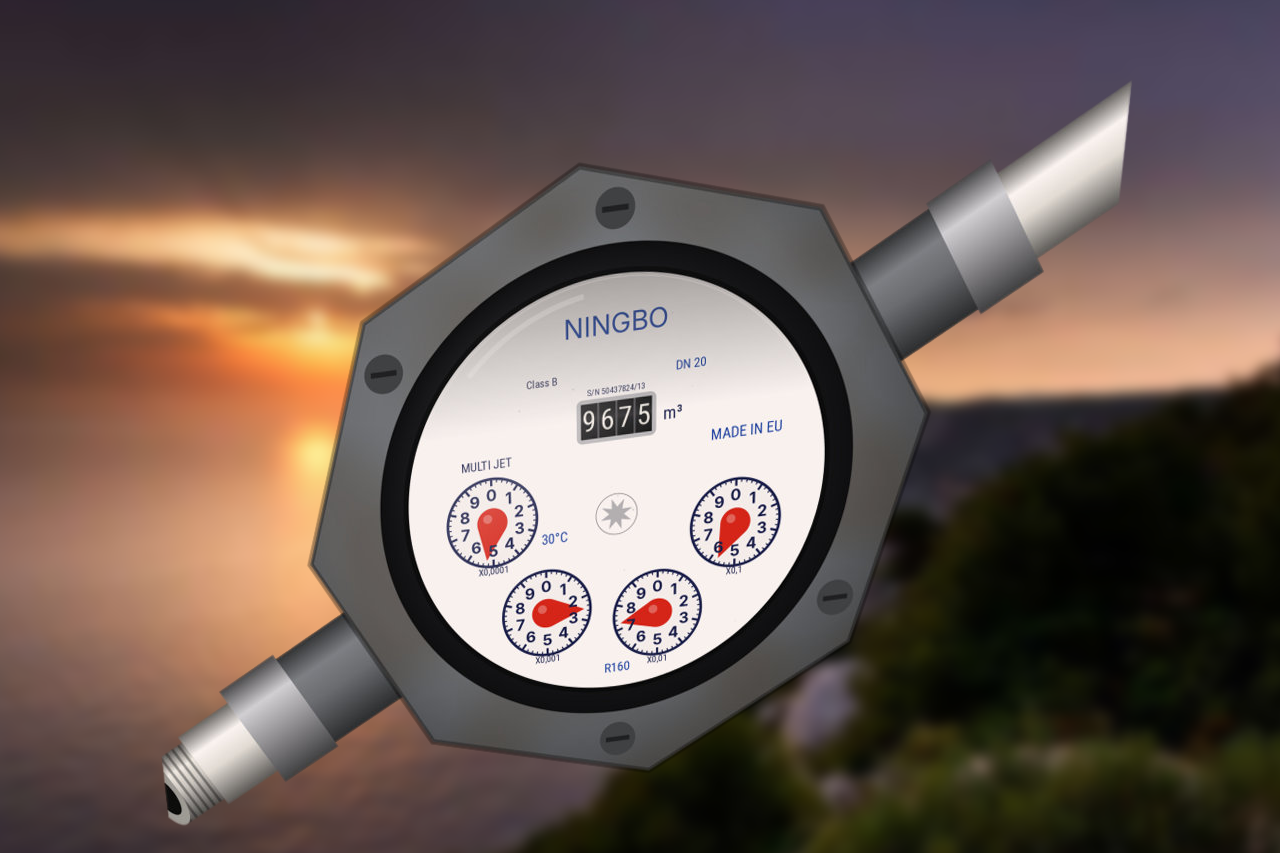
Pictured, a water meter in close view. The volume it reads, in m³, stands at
9675.5725 m³
